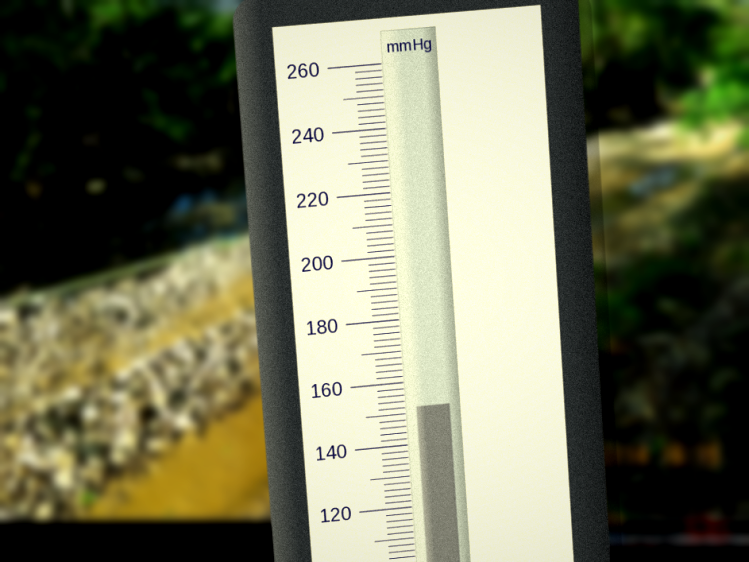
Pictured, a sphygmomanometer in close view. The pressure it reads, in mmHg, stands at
152 mmHg
